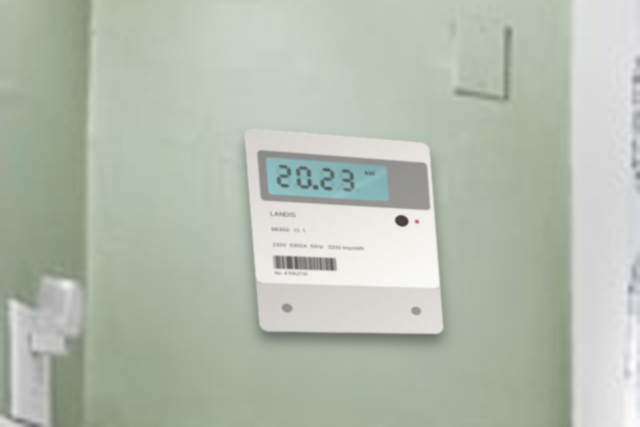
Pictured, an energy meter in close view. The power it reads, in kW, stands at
20.23 kW
